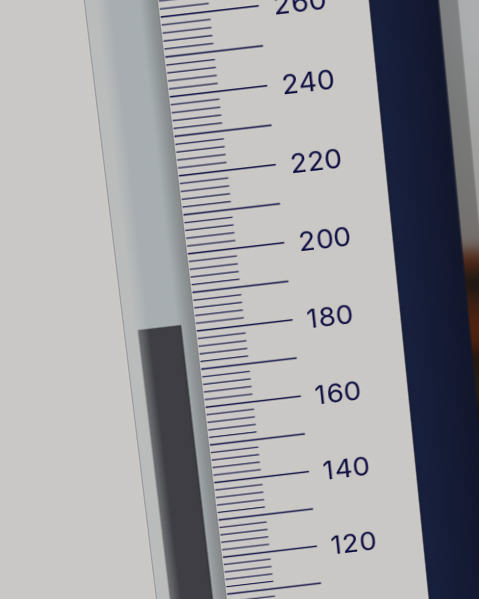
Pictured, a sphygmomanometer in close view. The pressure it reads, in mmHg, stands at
182 mmHg
